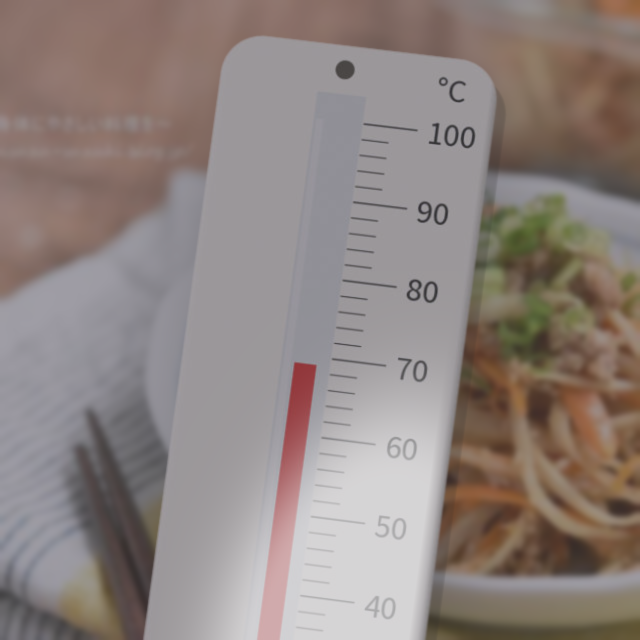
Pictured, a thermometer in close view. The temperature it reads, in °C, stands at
69 °C
